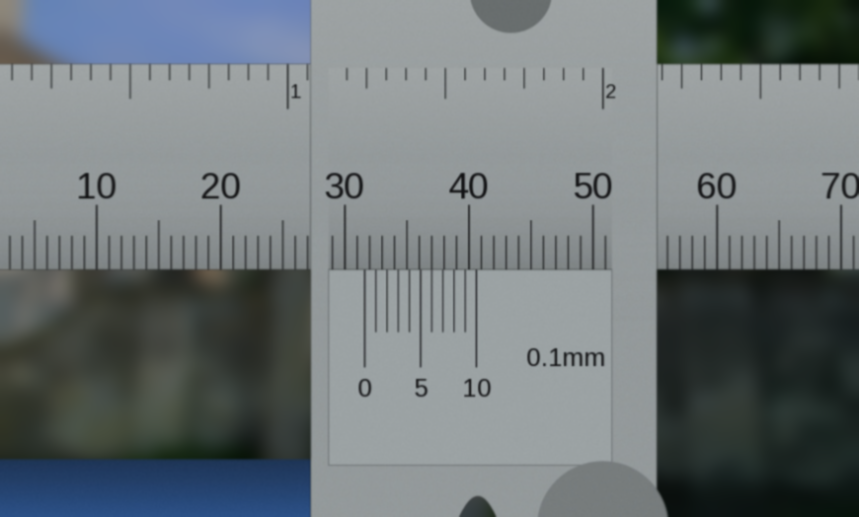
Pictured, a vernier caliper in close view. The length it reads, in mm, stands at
31.6 mm
